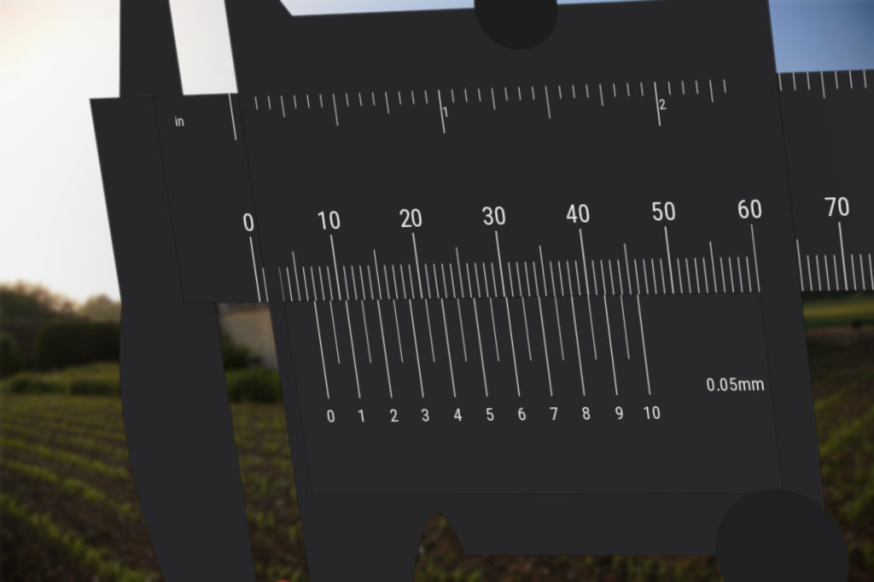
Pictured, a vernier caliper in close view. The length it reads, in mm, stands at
6.8 mm
